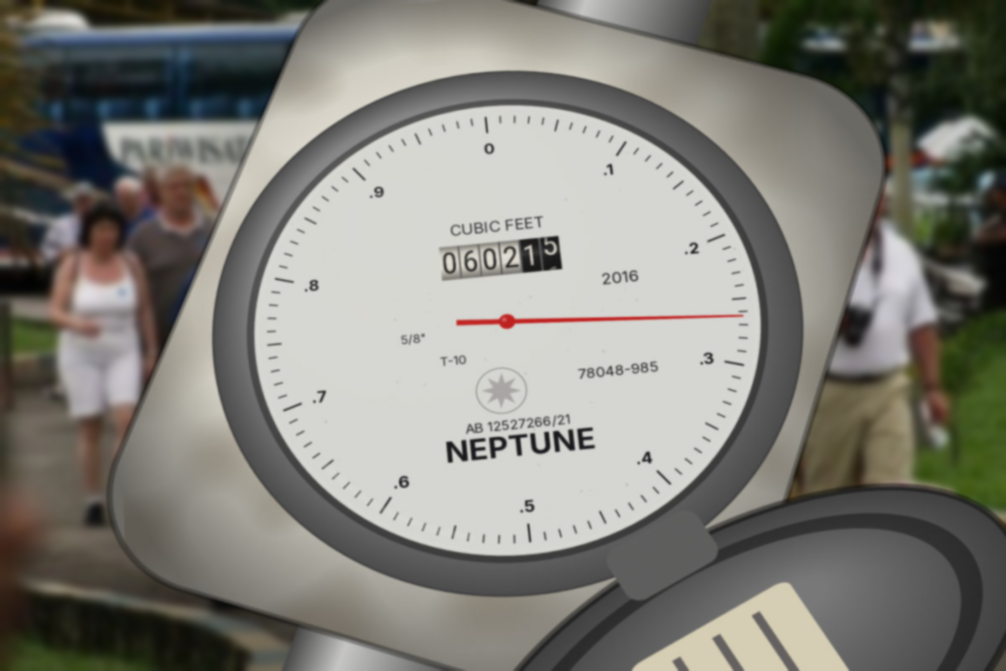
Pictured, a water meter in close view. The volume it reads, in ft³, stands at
60215.26 ft³
